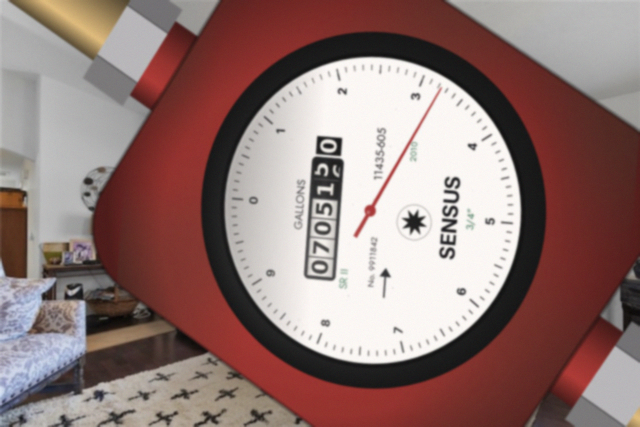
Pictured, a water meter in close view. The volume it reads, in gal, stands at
705153.2 gal
